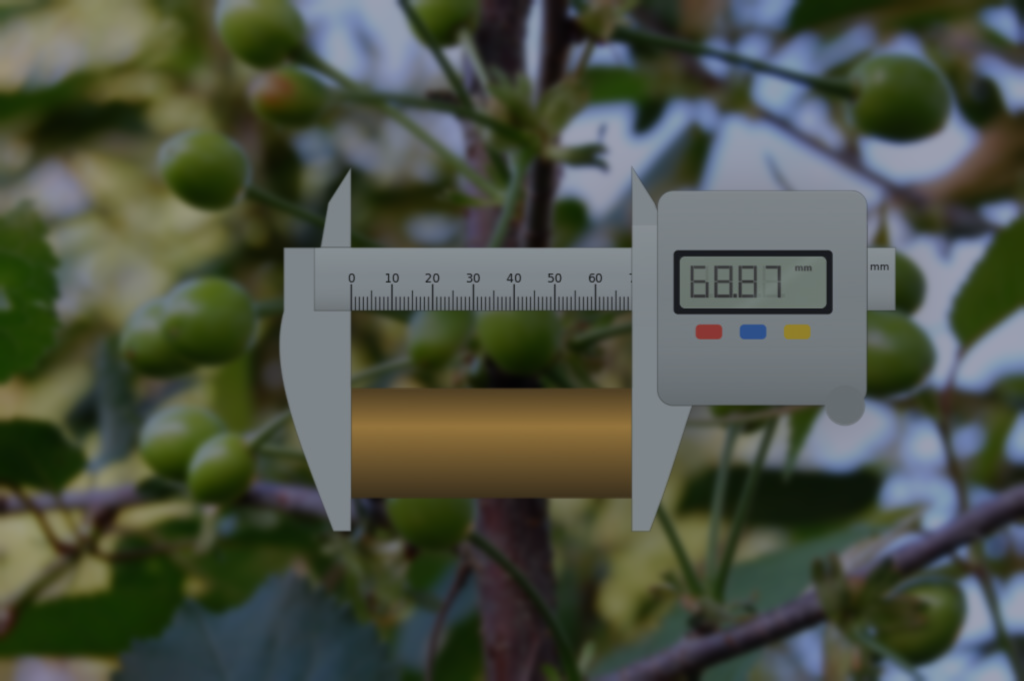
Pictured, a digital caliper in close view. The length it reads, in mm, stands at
68.87 mm
